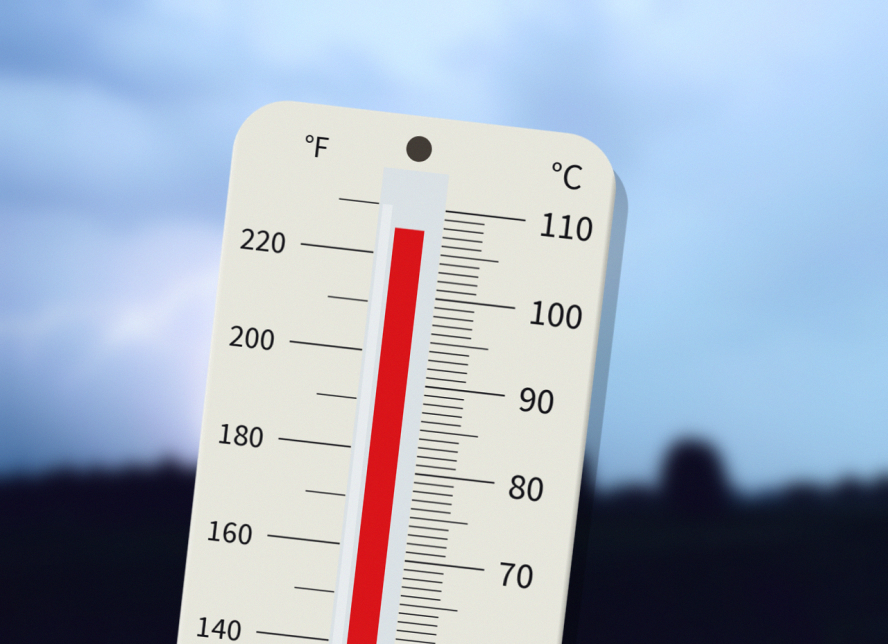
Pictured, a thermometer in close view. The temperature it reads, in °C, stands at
107.5 °C
